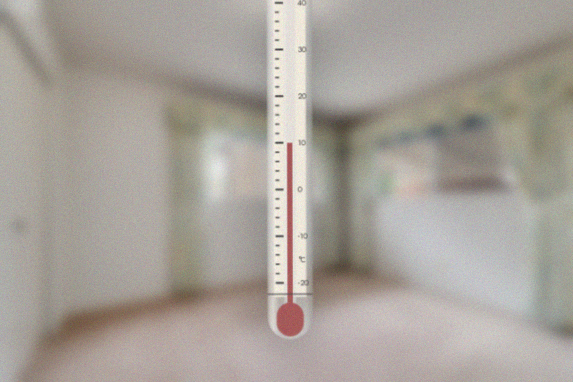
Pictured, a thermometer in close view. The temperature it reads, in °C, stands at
10 °C
